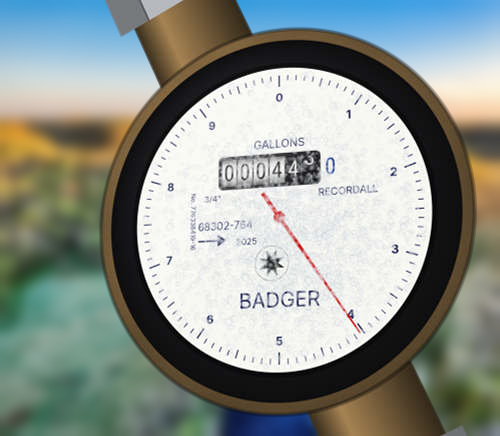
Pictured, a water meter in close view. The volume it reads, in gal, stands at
4434.0 gal
